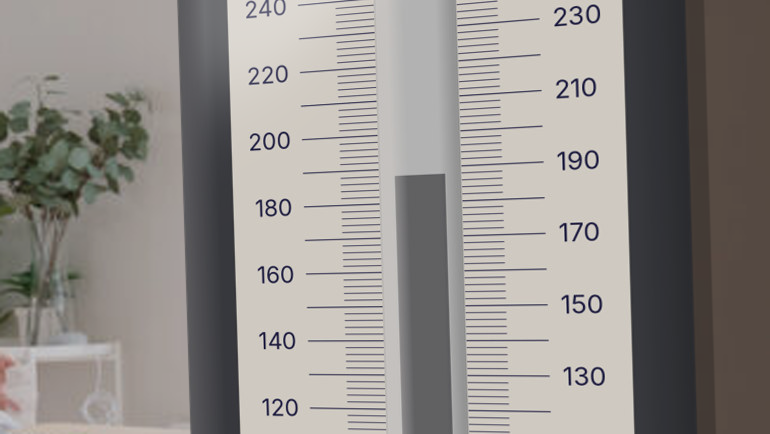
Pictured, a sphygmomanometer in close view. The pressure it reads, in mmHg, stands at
188 mmHg
